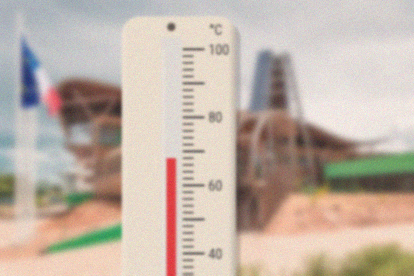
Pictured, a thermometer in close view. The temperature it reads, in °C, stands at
68 °C
